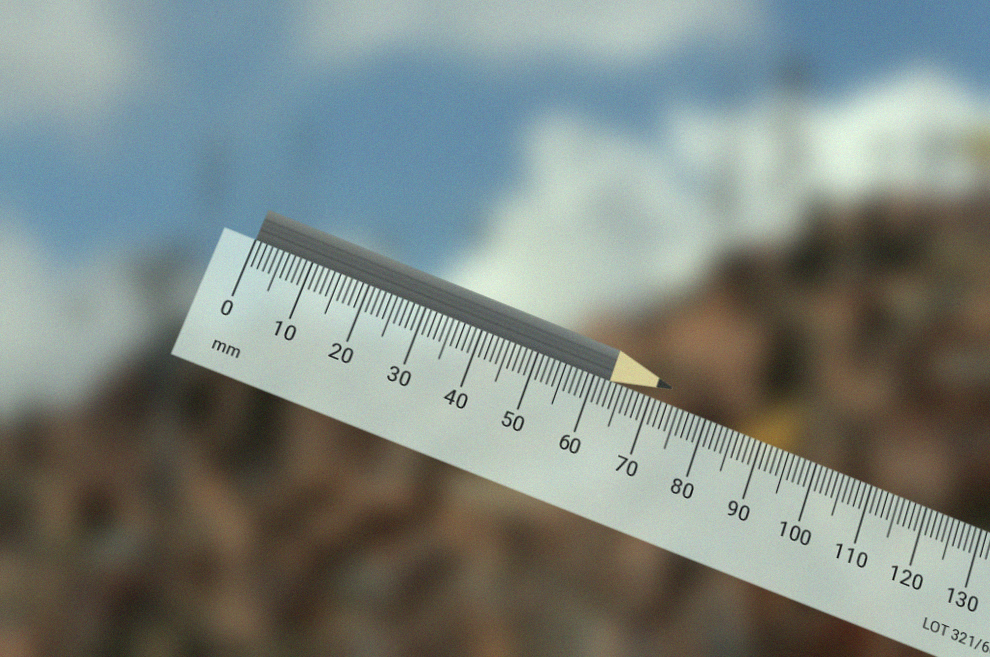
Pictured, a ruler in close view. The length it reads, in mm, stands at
73 mm
